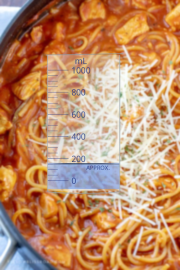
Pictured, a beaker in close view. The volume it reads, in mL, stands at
150 mL
